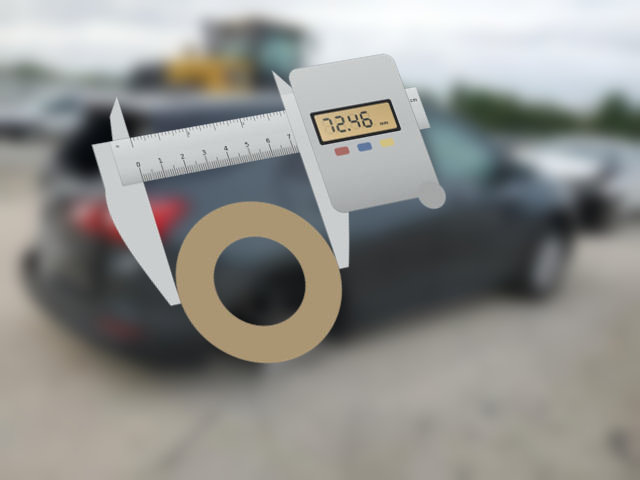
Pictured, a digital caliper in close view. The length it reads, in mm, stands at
72.46 mm
